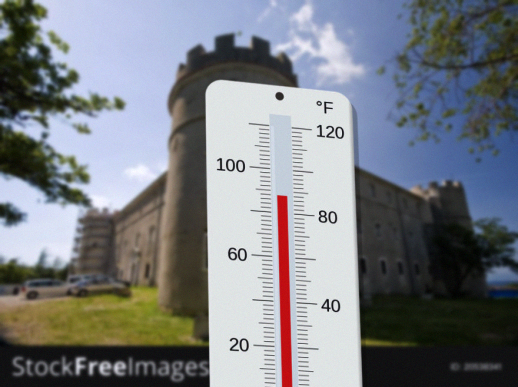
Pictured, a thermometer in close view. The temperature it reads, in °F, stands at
88 °F
